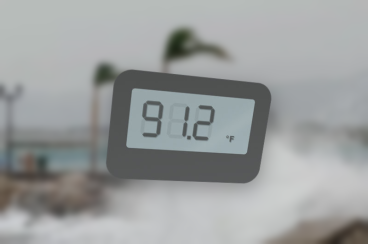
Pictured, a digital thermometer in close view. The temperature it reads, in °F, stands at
91.2 °F
